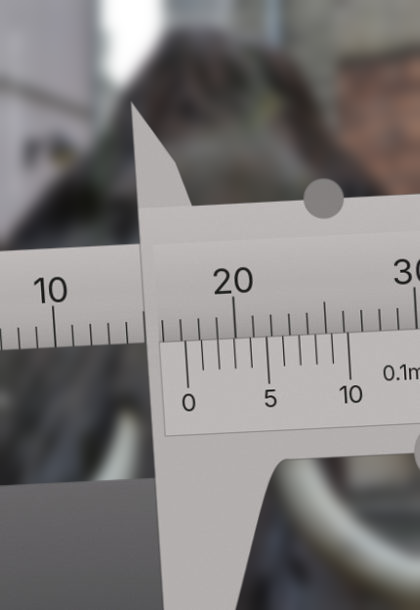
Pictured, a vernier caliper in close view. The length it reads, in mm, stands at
17.2 mm
